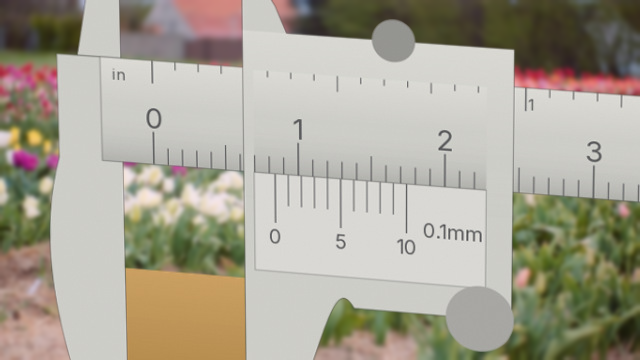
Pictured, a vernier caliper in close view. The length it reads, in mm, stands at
8.4 mm
